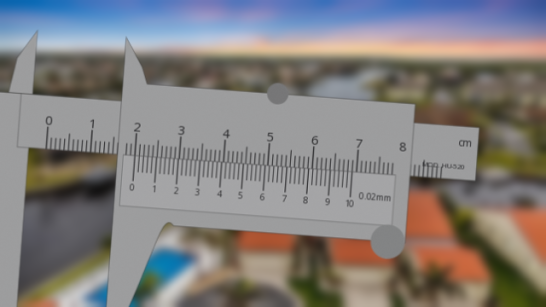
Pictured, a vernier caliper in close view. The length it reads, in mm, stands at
20.0 mm
